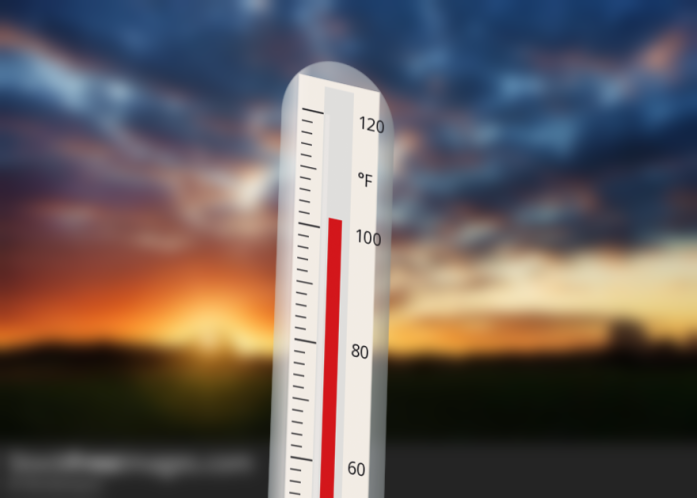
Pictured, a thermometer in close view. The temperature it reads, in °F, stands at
102 °F
